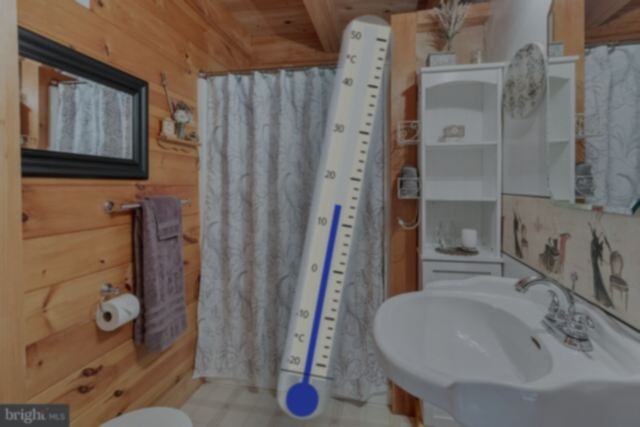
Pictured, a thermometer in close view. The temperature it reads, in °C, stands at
14 °C
